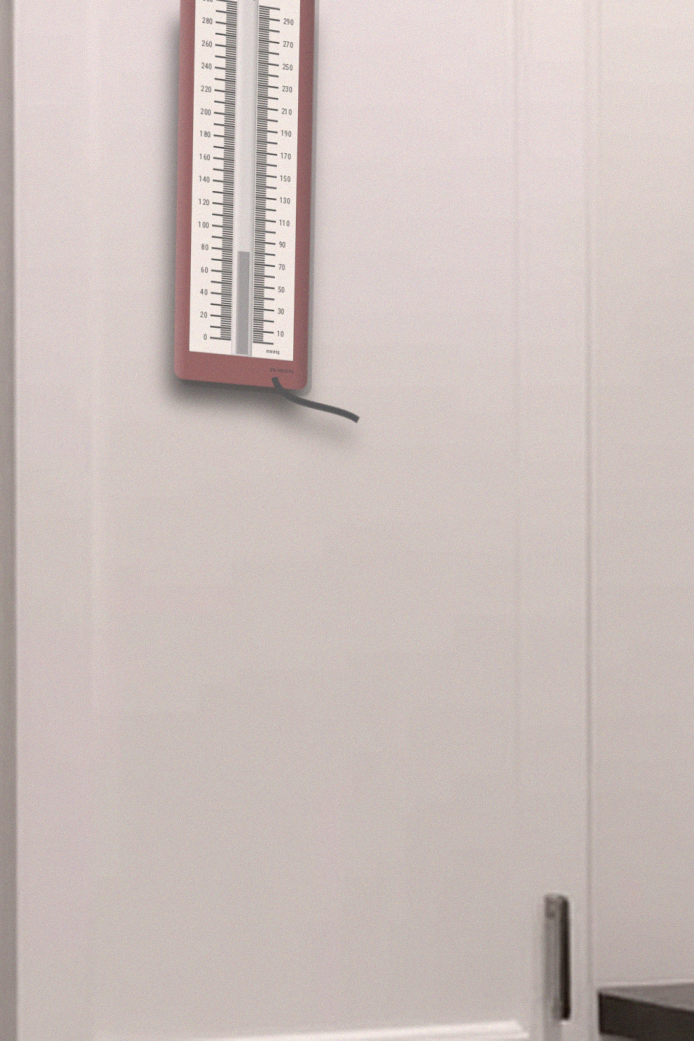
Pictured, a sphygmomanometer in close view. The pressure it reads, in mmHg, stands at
80 mmHg
